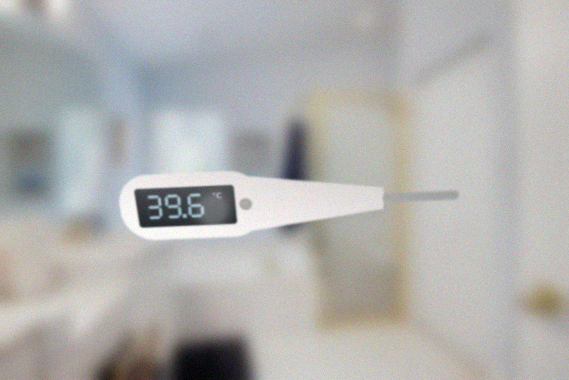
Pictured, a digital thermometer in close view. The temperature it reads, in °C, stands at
39.6 °C
